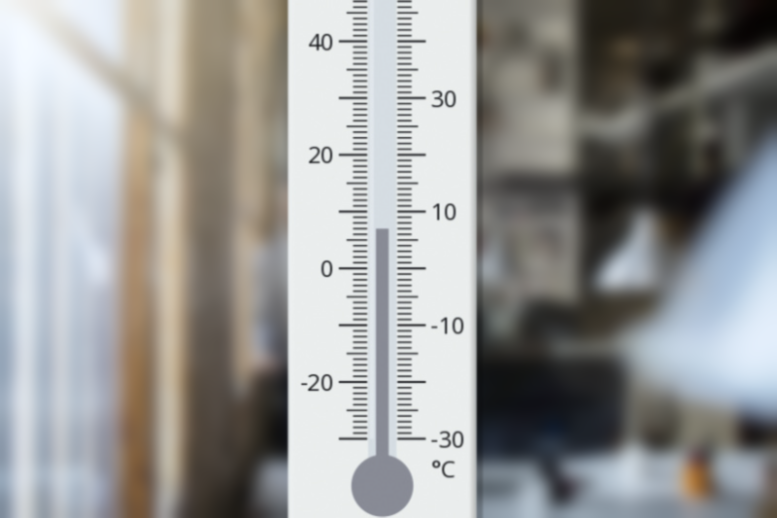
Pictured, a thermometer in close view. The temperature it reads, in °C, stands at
7 °C
